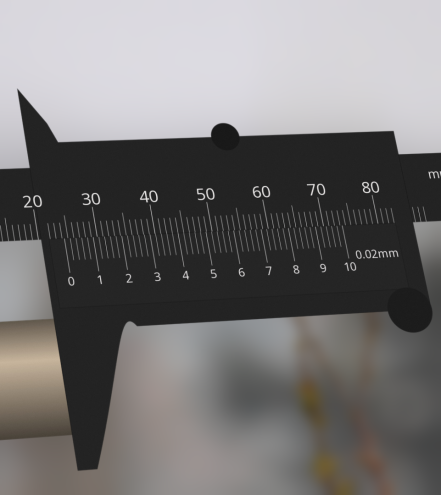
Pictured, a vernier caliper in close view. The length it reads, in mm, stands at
24.4 mm
